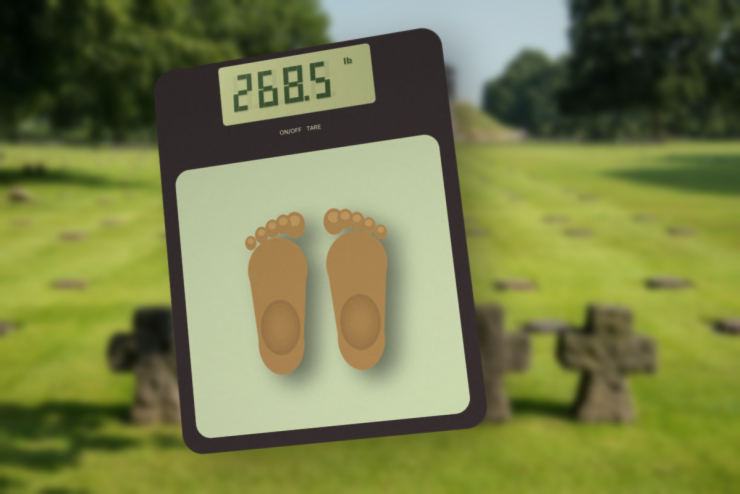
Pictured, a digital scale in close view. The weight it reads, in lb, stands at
268.5 lb
